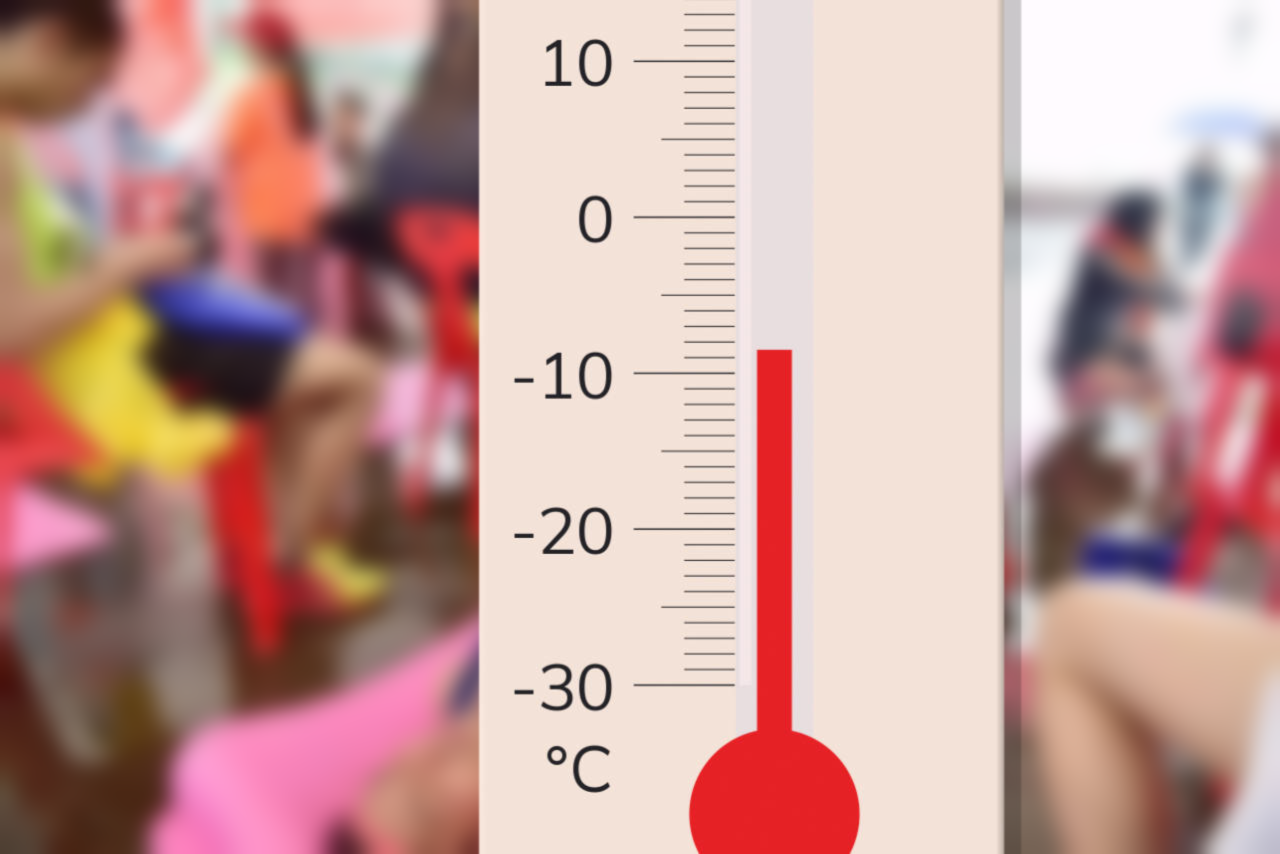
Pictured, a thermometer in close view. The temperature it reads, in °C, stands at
-8.5 °C
